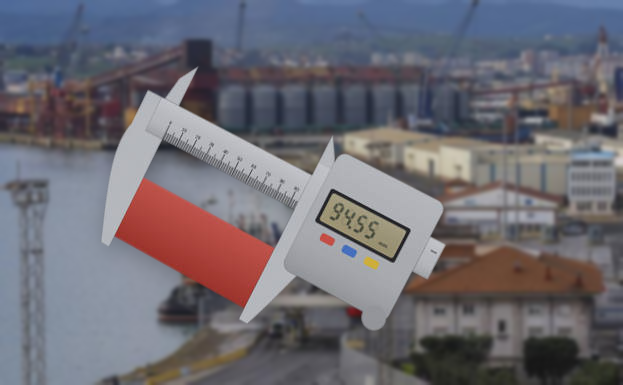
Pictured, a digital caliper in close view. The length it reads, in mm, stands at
94.55 mm
